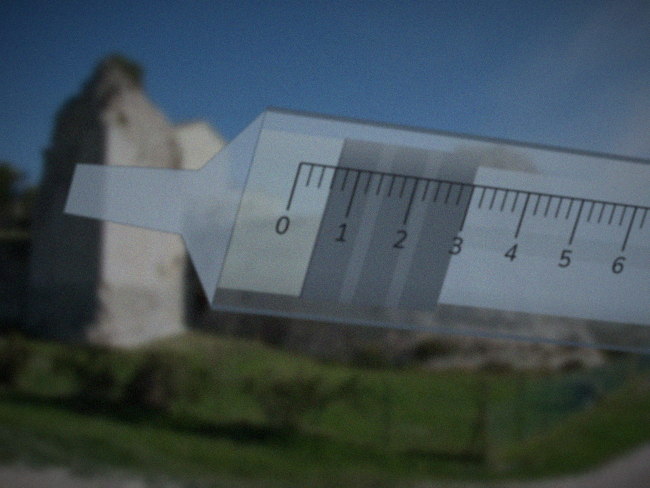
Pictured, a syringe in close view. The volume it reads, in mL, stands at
0.6 mL
